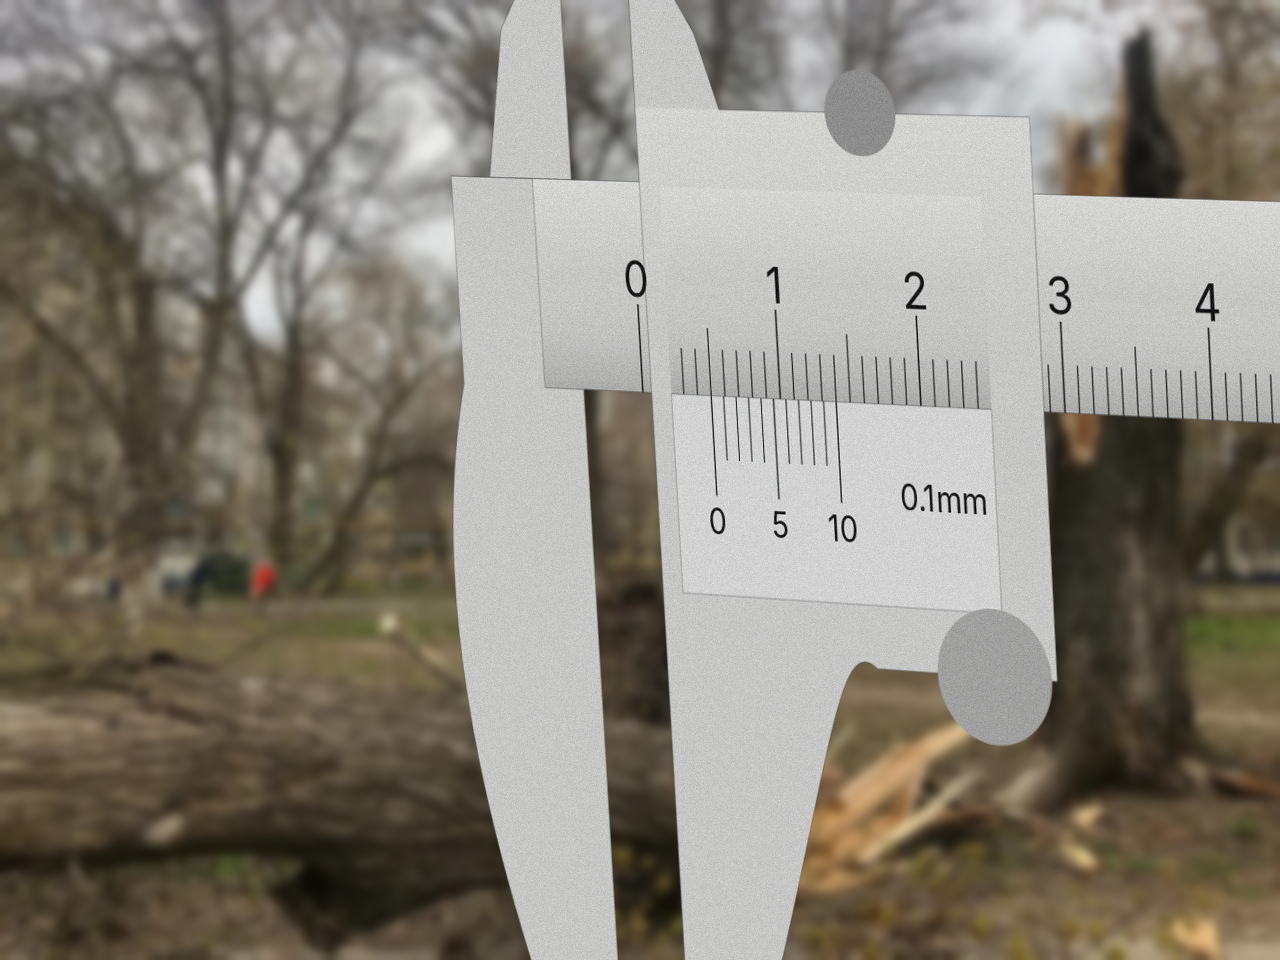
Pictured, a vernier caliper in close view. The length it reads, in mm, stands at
5.0 mm
